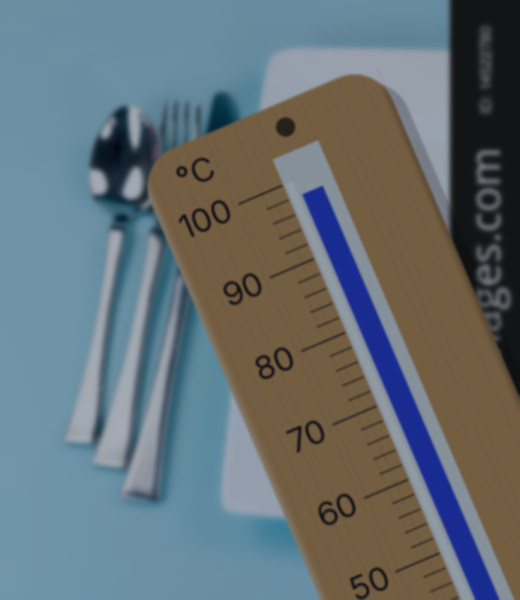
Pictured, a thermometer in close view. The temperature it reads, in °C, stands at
98 °C
